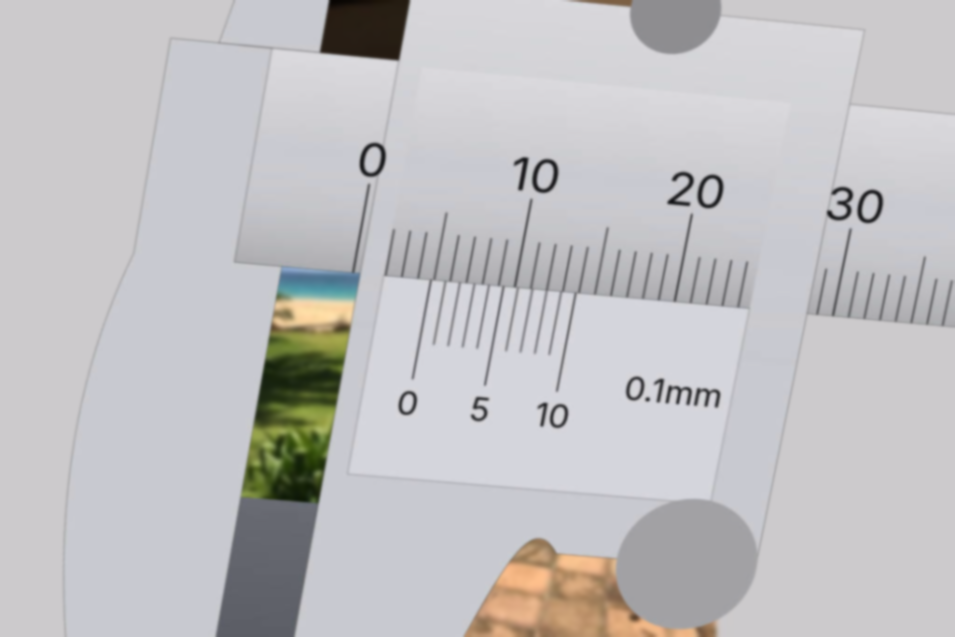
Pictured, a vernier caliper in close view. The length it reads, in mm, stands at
4.8 mm
